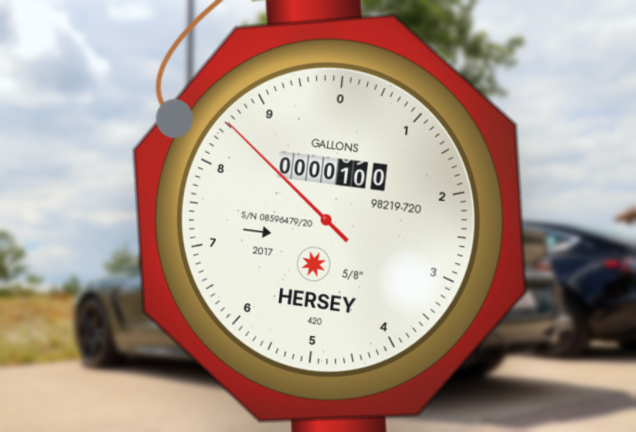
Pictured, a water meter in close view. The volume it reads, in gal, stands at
98.5 gal
